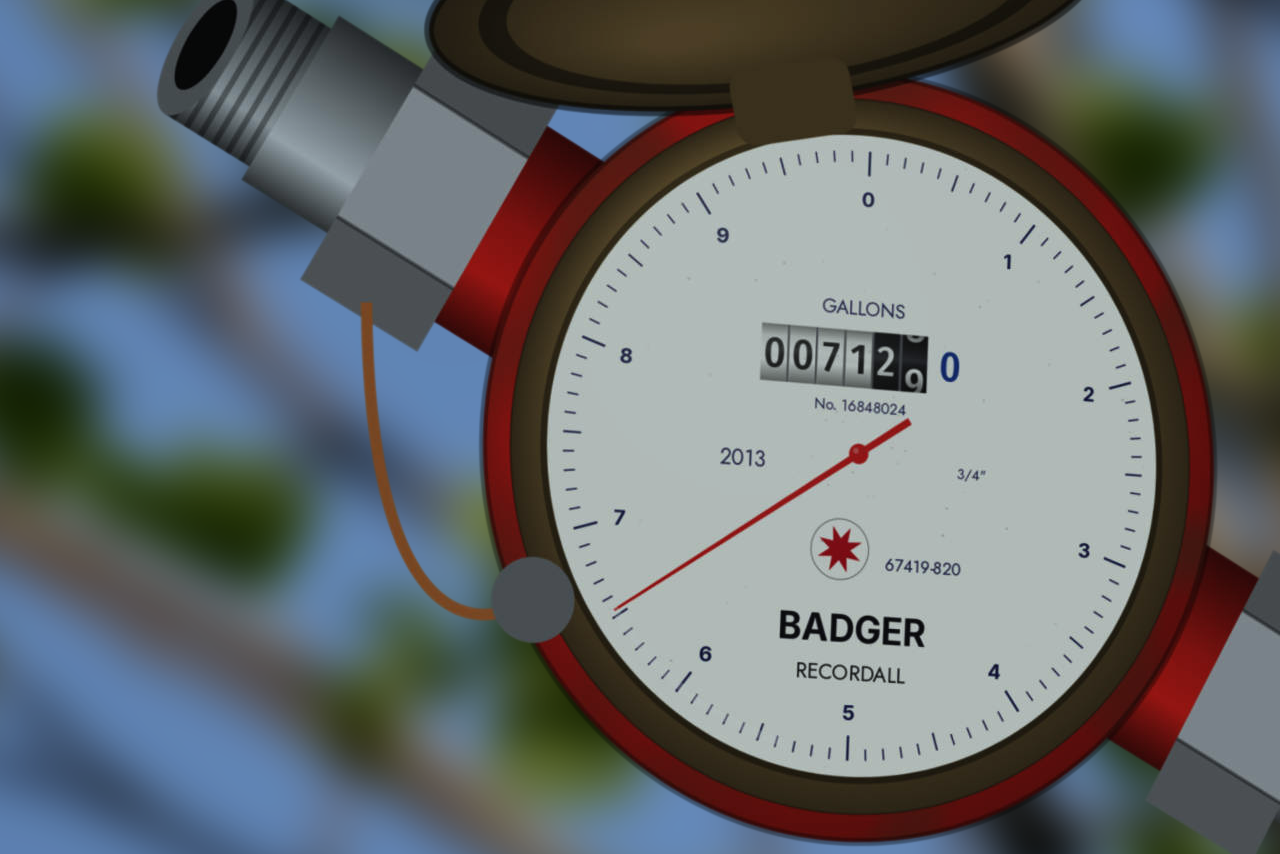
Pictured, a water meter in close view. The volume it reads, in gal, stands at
71286.5 gal
